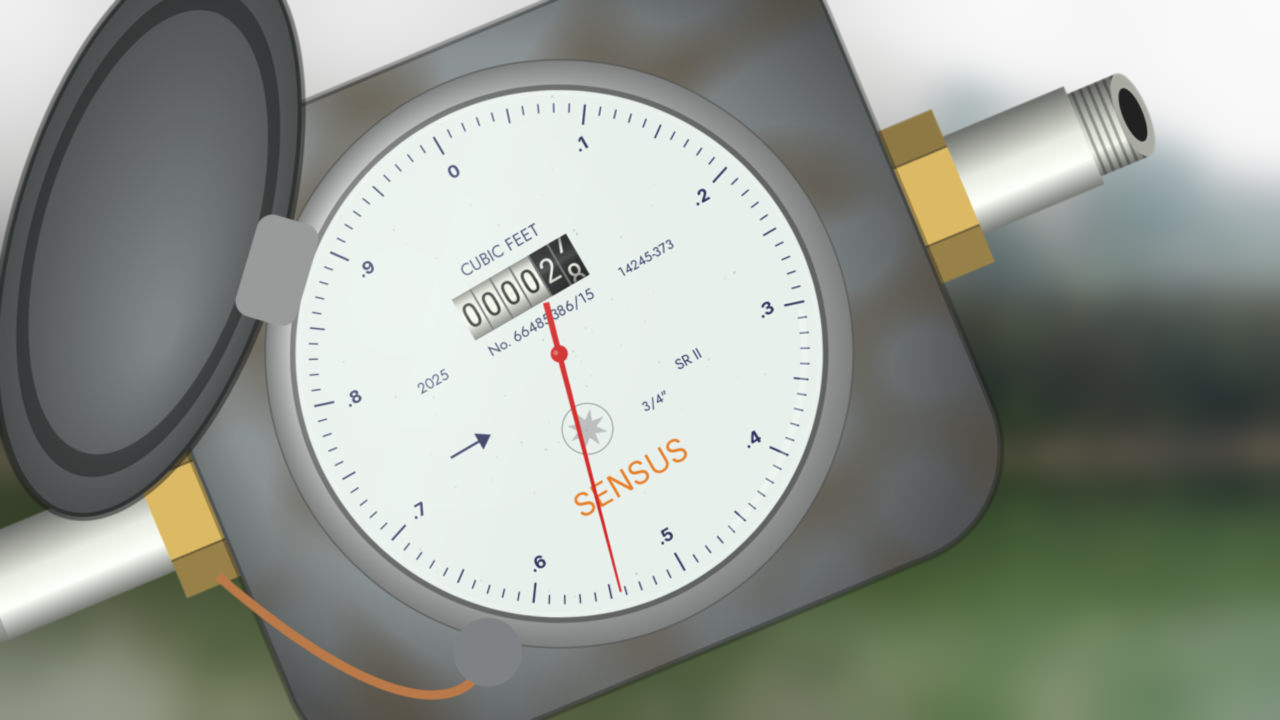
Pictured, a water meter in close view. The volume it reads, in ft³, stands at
27.54 ft³
